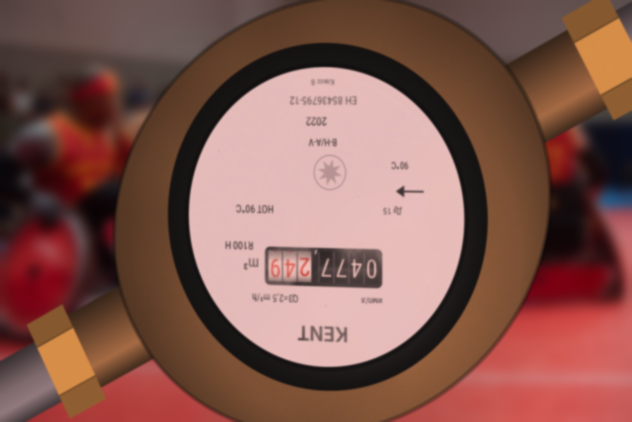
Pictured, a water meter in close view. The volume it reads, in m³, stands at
477.249 m³
